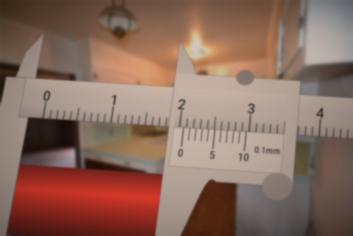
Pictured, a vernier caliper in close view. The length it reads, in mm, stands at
20.6 mm
